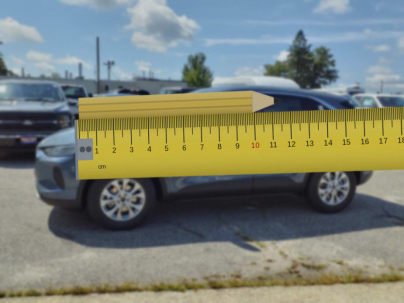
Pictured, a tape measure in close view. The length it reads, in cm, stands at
11.5 cm
